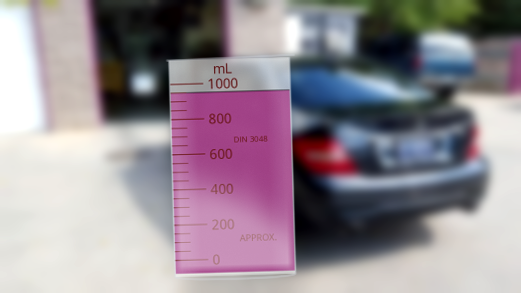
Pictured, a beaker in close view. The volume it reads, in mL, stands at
950 mL
